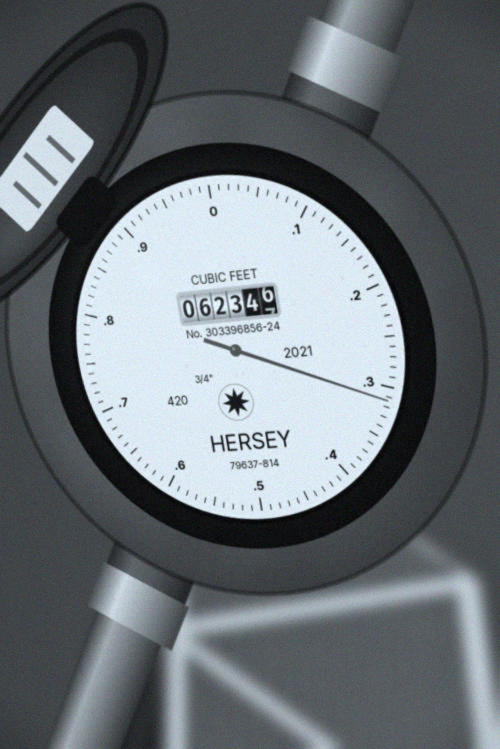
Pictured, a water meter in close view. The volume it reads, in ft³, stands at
62346.31 ft³
